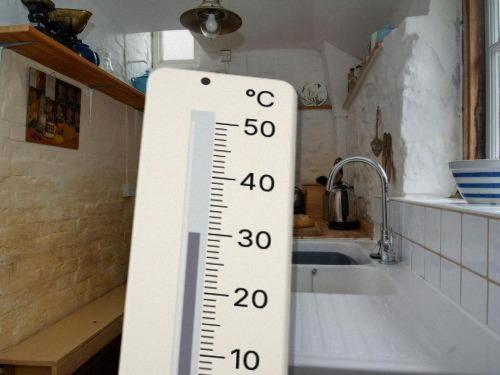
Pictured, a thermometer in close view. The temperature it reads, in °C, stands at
30 °C
